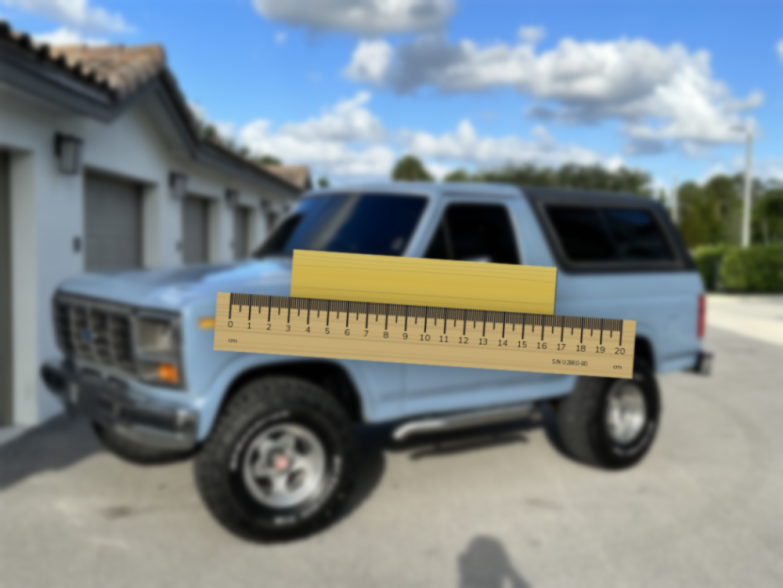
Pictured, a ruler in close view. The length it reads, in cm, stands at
13.5 cm
